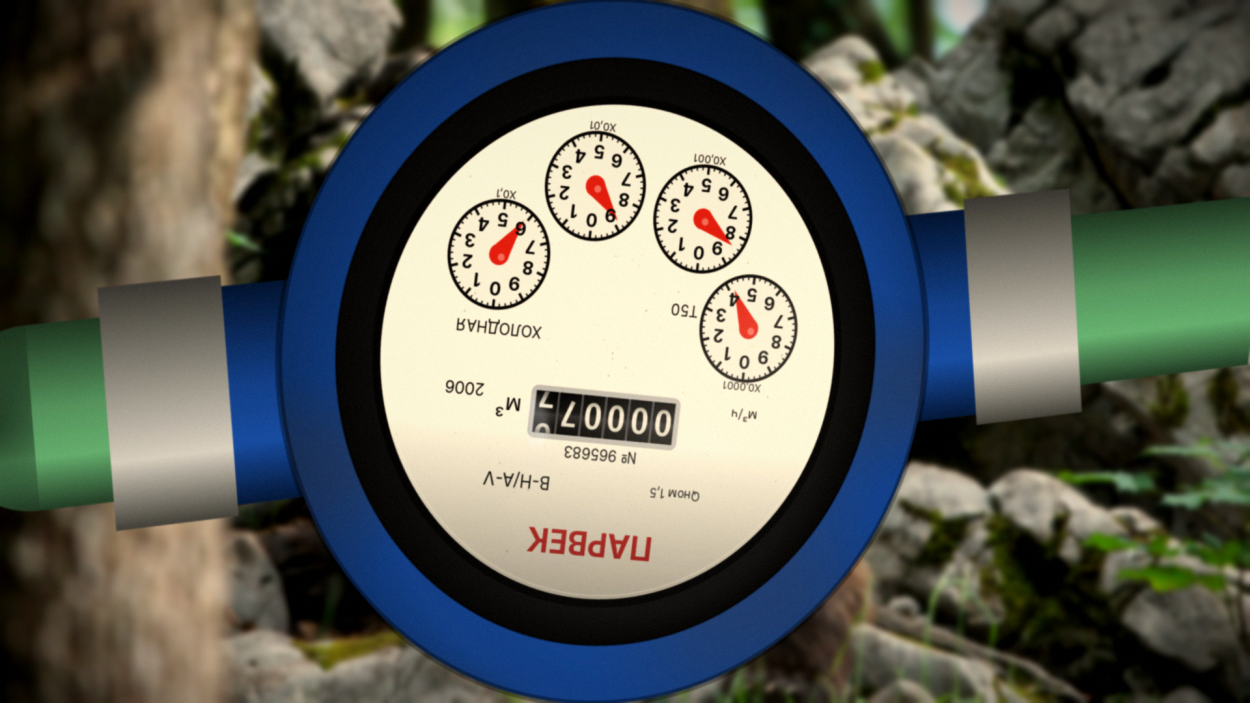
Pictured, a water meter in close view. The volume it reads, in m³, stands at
76.5884 m³
